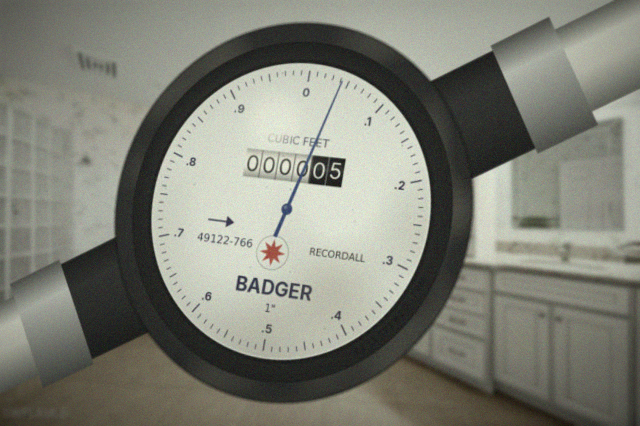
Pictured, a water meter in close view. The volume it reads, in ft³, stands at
5.04 ft³
